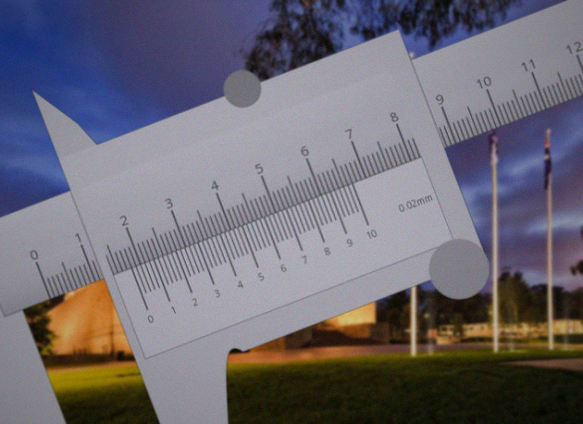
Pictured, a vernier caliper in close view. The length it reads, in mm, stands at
18.0 mm
